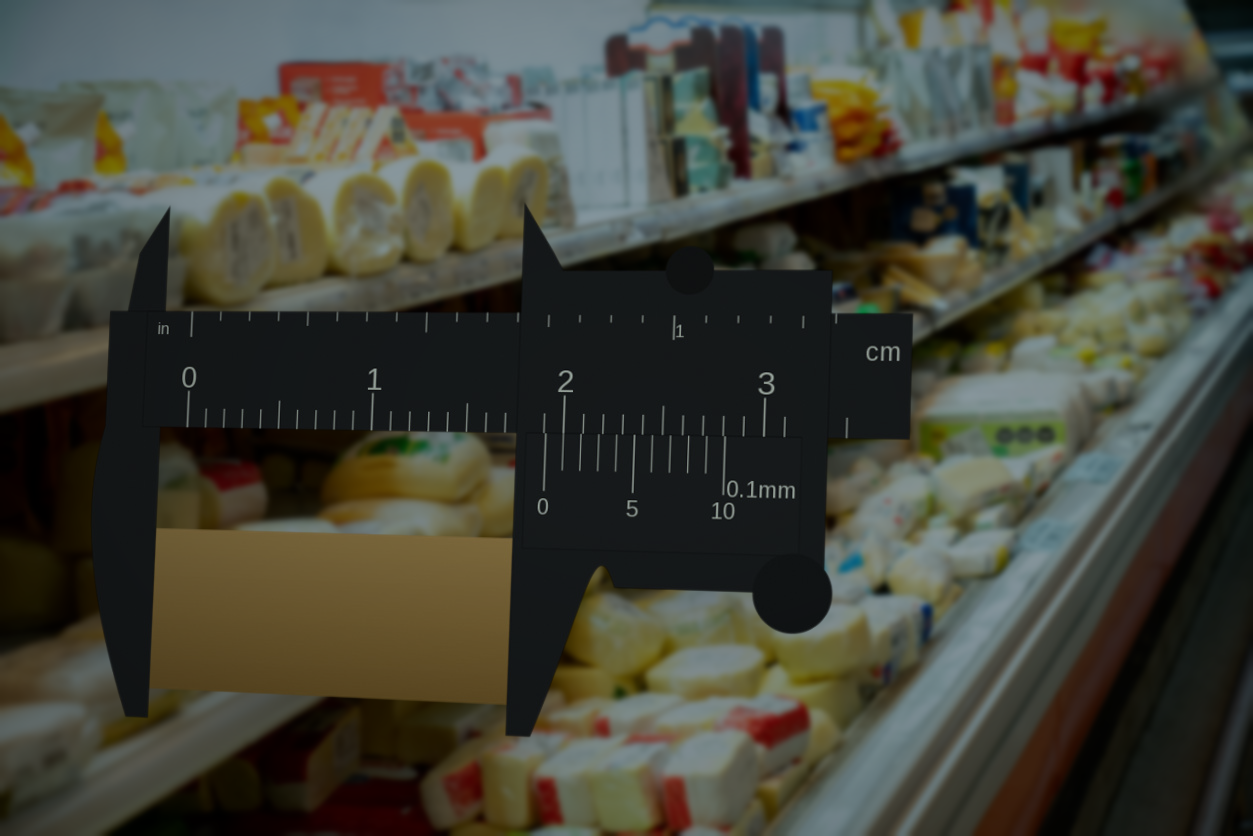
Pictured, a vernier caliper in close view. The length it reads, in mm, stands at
19.1 mm
